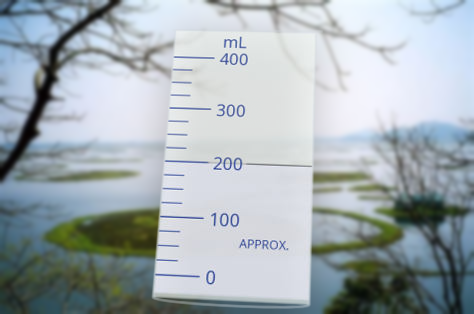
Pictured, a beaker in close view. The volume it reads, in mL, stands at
200 mL
